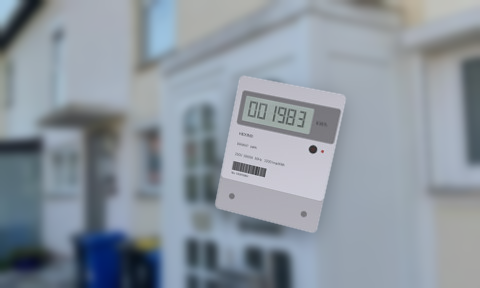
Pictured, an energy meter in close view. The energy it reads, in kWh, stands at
1983 kWh
